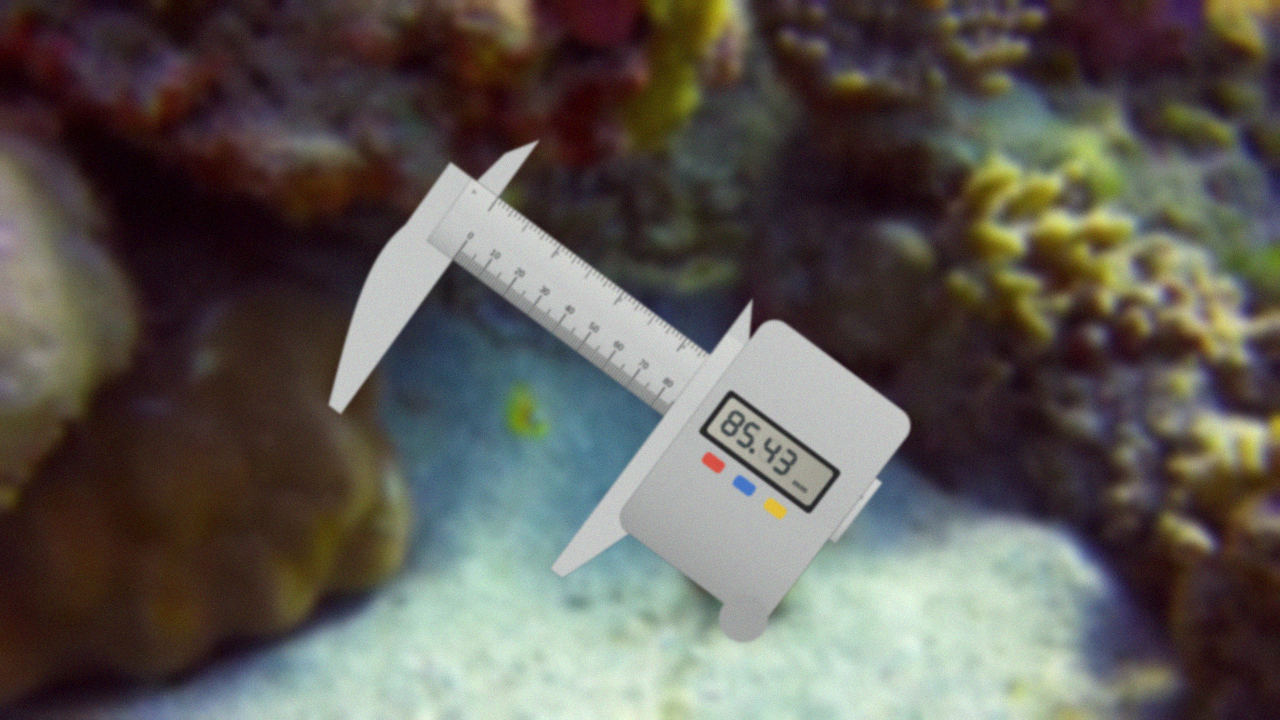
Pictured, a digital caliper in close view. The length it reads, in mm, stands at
85.43 mm
